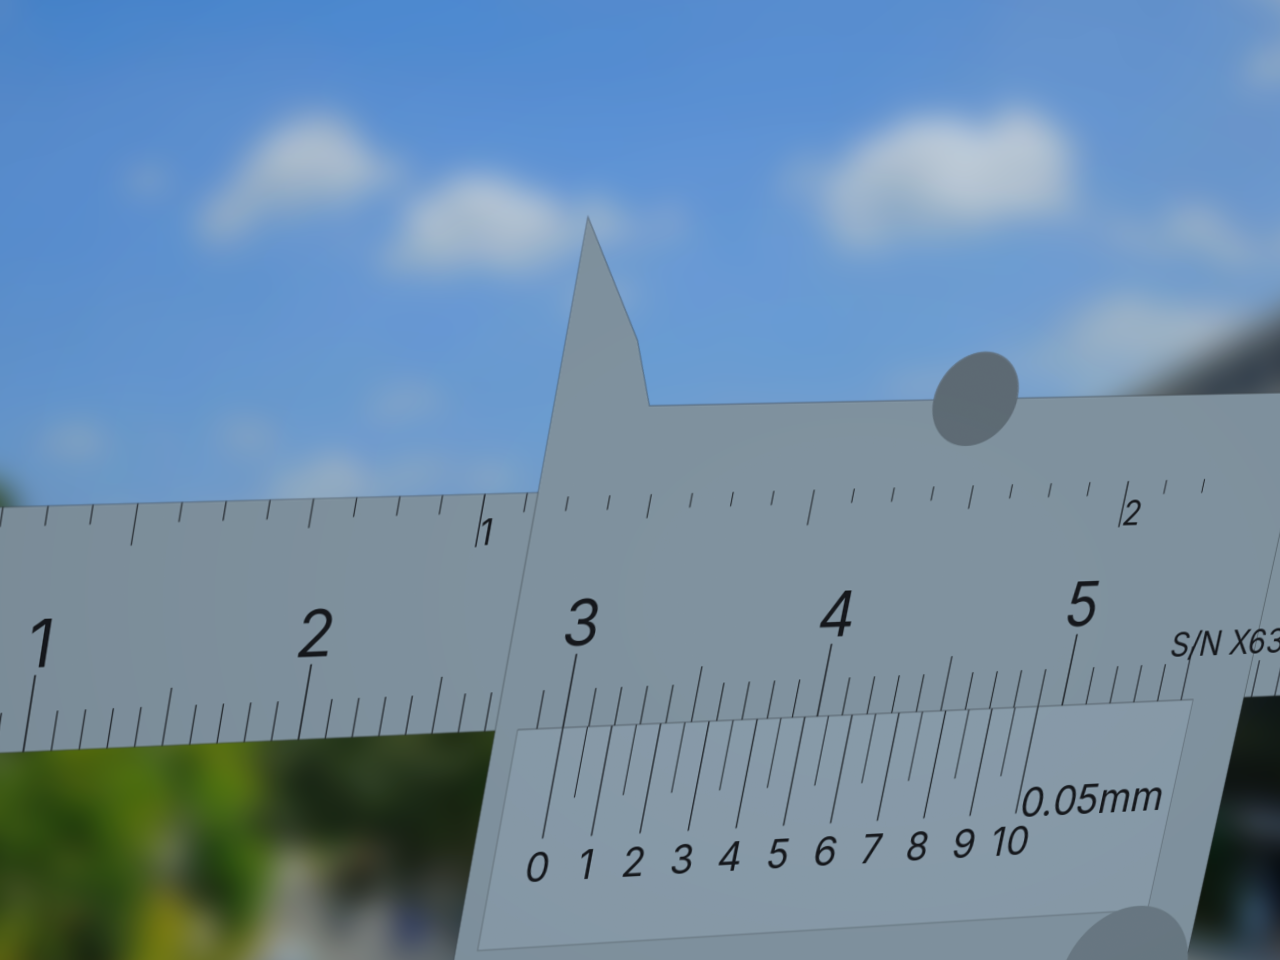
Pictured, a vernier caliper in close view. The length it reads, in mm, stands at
30.0 mm
